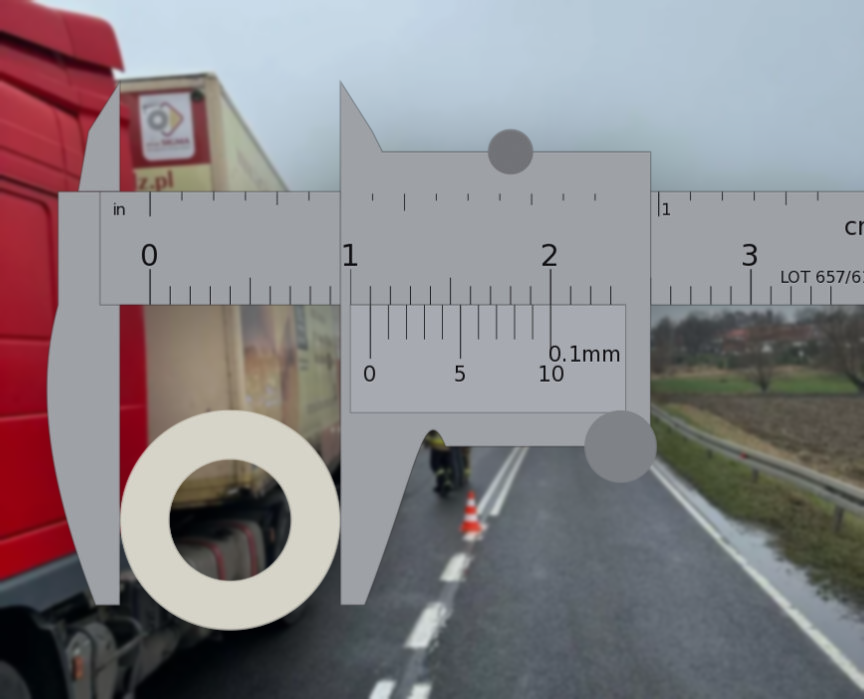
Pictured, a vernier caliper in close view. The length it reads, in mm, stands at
11.0 mm
